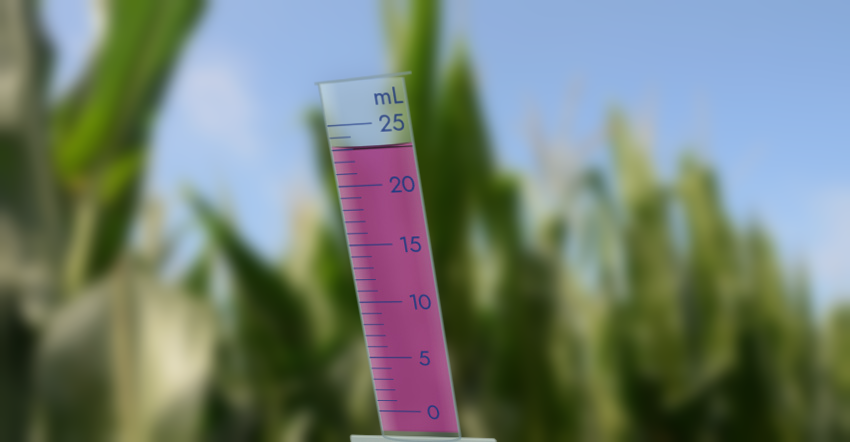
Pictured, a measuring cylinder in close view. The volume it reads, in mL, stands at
23 mL
